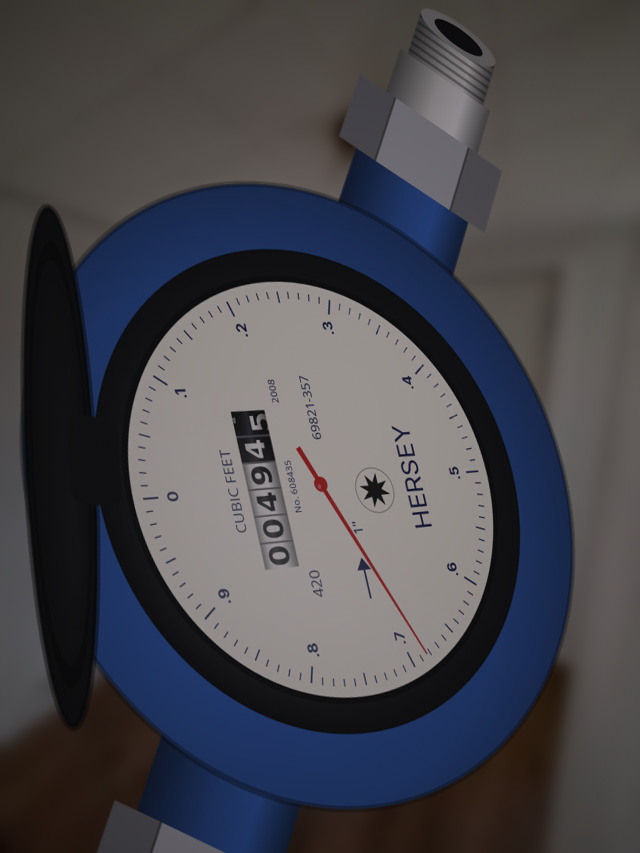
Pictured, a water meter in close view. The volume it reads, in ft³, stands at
4944.68 ft³
